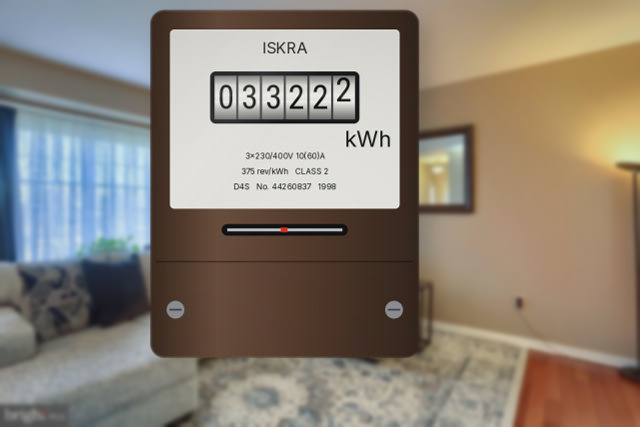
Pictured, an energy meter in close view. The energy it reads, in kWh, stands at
33222 kWh
